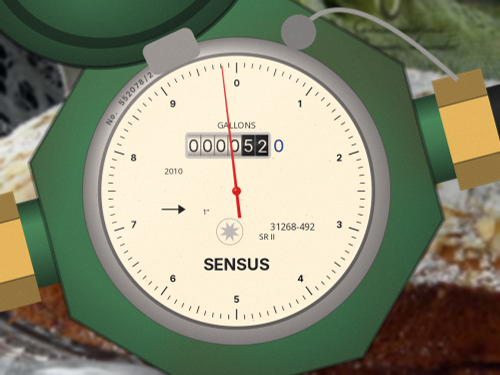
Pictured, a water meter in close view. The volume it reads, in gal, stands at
519.8 gal
